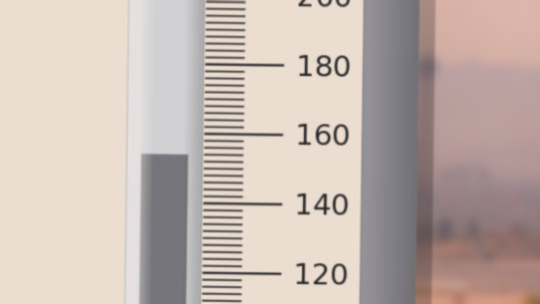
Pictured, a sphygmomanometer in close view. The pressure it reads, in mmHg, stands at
154 mmHg
